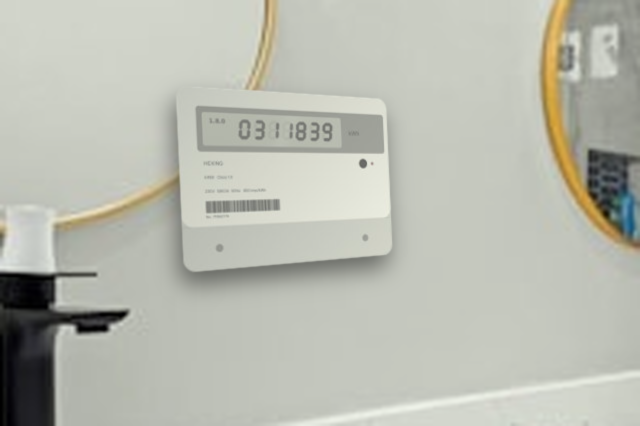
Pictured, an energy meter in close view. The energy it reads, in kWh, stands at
311839 kWh
